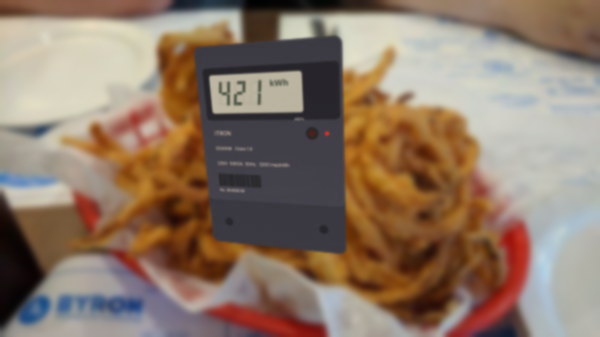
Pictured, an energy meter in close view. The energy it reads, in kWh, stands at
421 kWh
